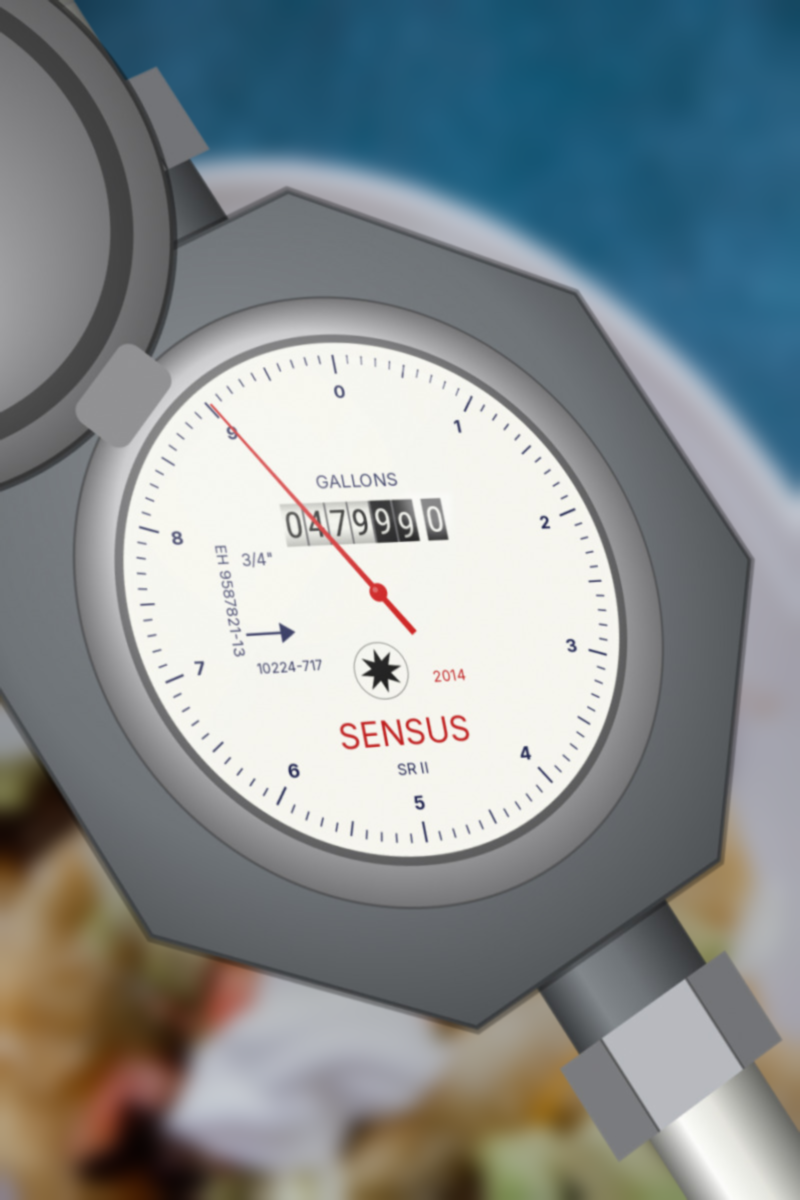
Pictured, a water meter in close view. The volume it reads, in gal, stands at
479989.0 gal
